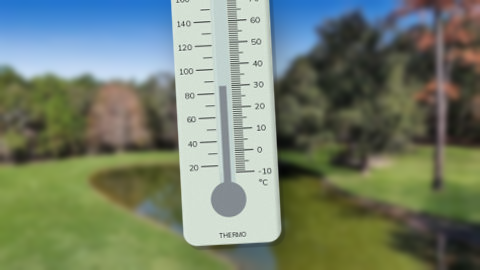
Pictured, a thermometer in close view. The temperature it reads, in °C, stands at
30 °C
